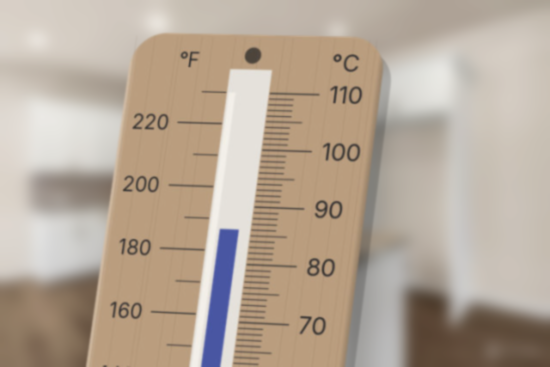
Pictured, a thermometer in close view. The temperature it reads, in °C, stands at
86 °C
